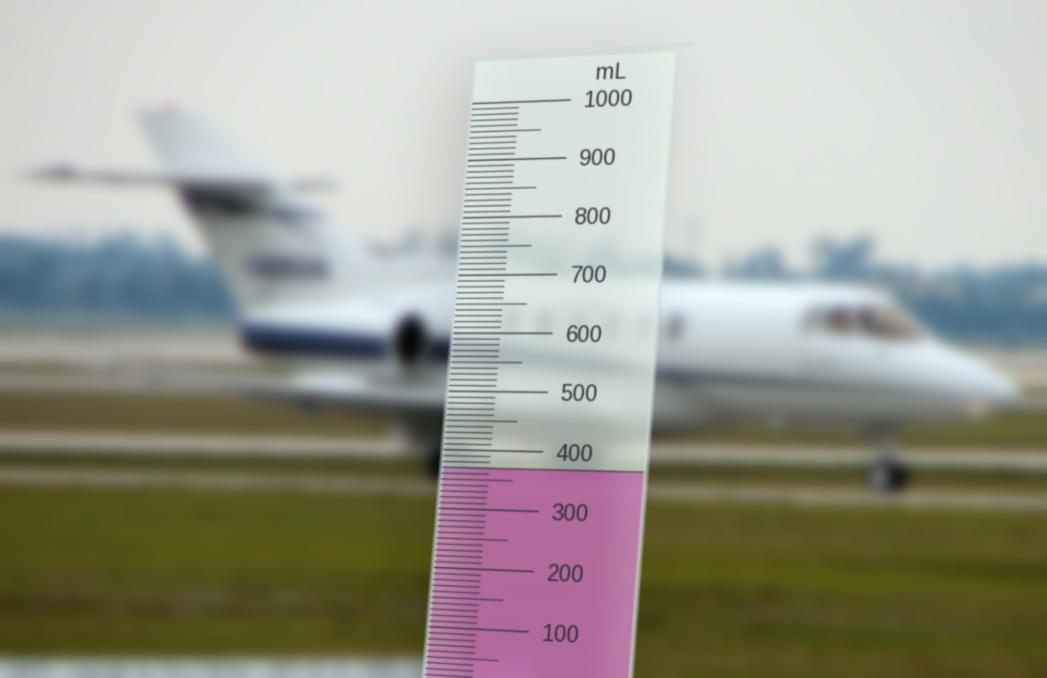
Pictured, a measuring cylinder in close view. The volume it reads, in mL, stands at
370 mL
